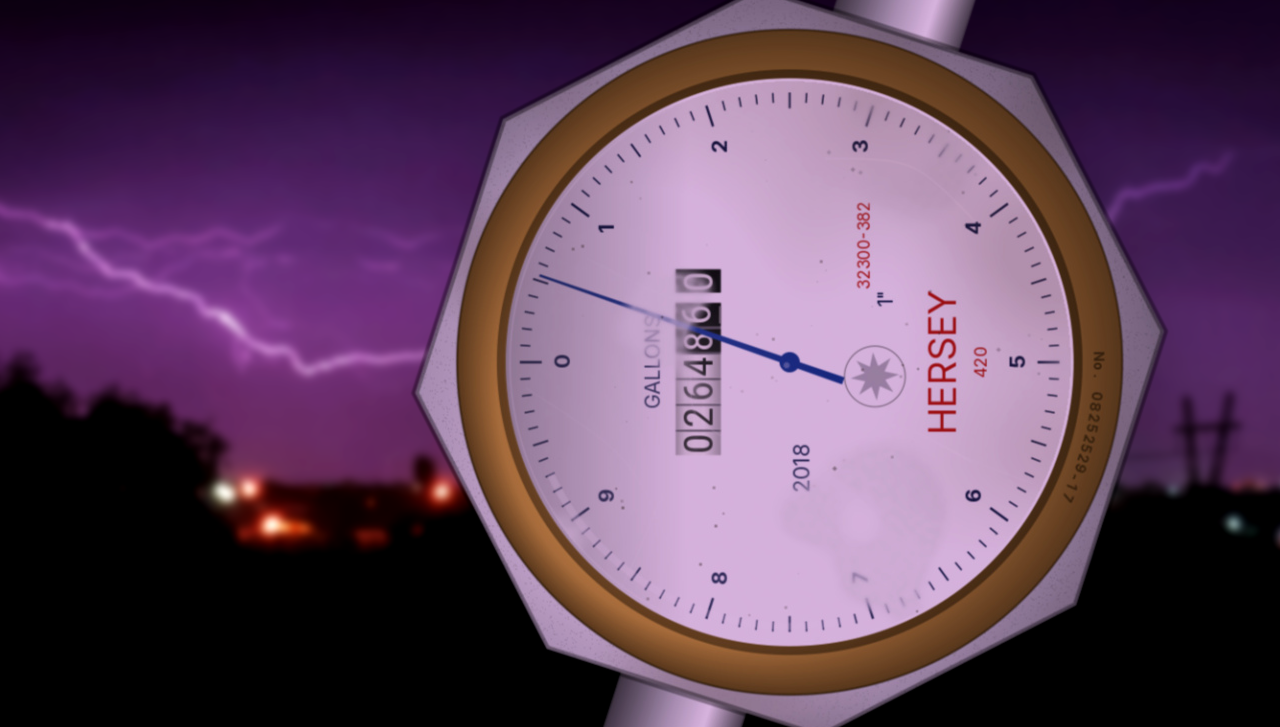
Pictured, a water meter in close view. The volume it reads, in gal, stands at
264860.5 gal
